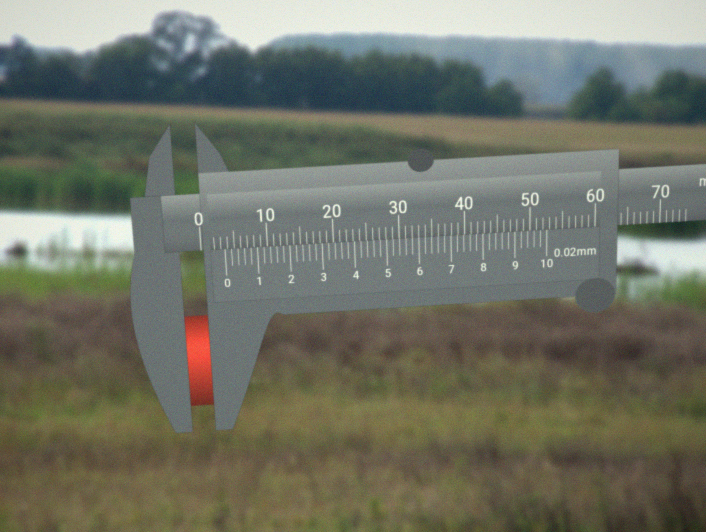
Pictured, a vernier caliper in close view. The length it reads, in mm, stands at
3.6 mm
